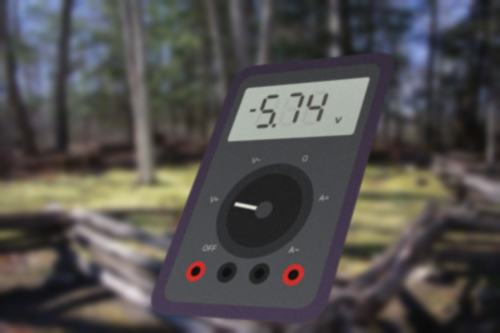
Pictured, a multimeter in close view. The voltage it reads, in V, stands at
-5.74 V
